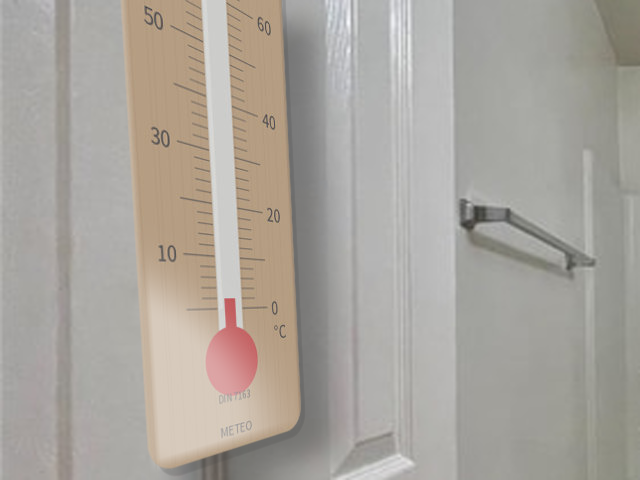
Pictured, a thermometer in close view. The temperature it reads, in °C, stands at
2 °C
